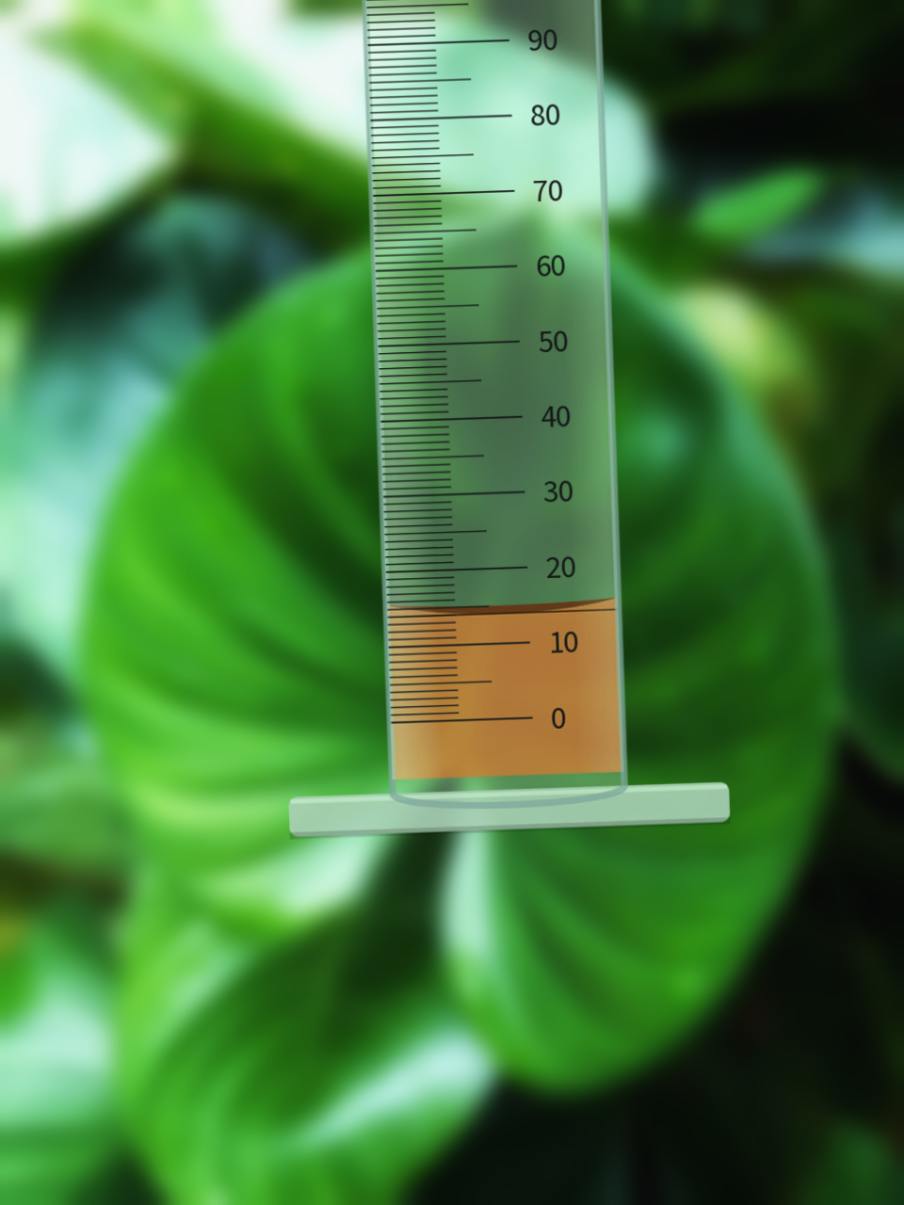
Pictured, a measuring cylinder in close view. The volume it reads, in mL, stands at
14 mL
